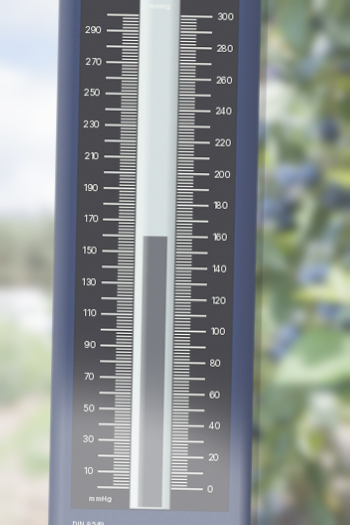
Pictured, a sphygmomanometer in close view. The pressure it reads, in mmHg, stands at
160 mmHg
